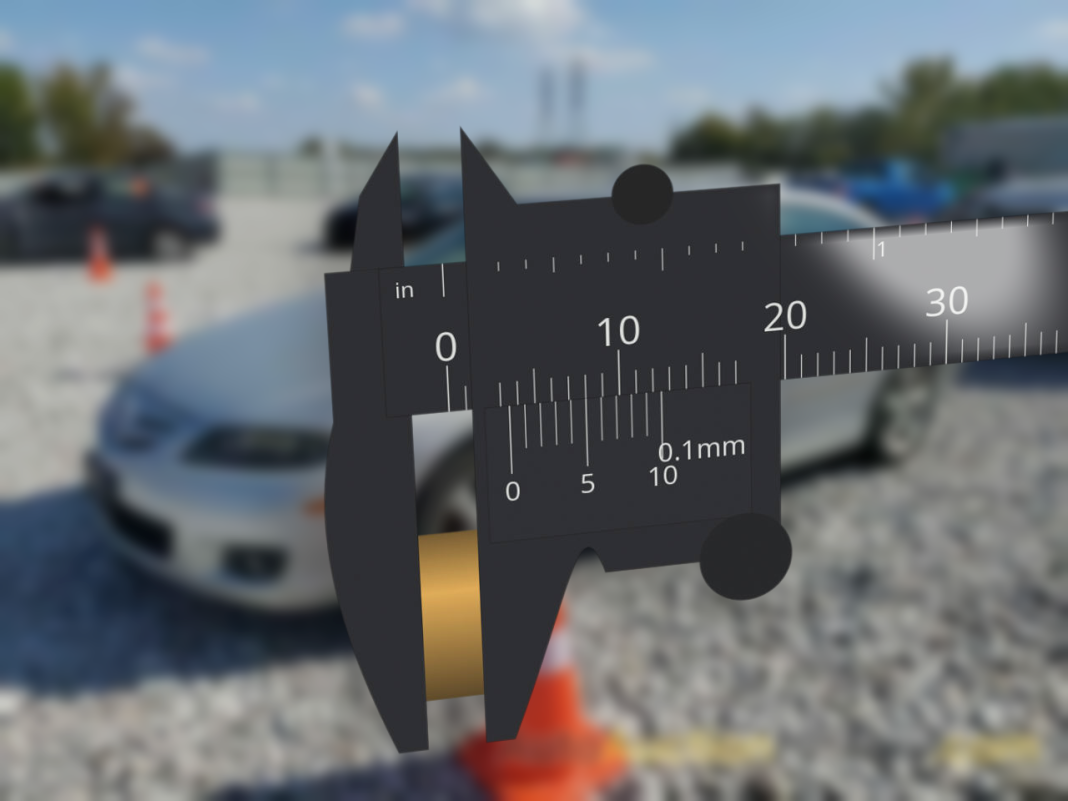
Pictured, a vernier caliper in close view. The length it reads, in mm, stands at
3.5 mm
